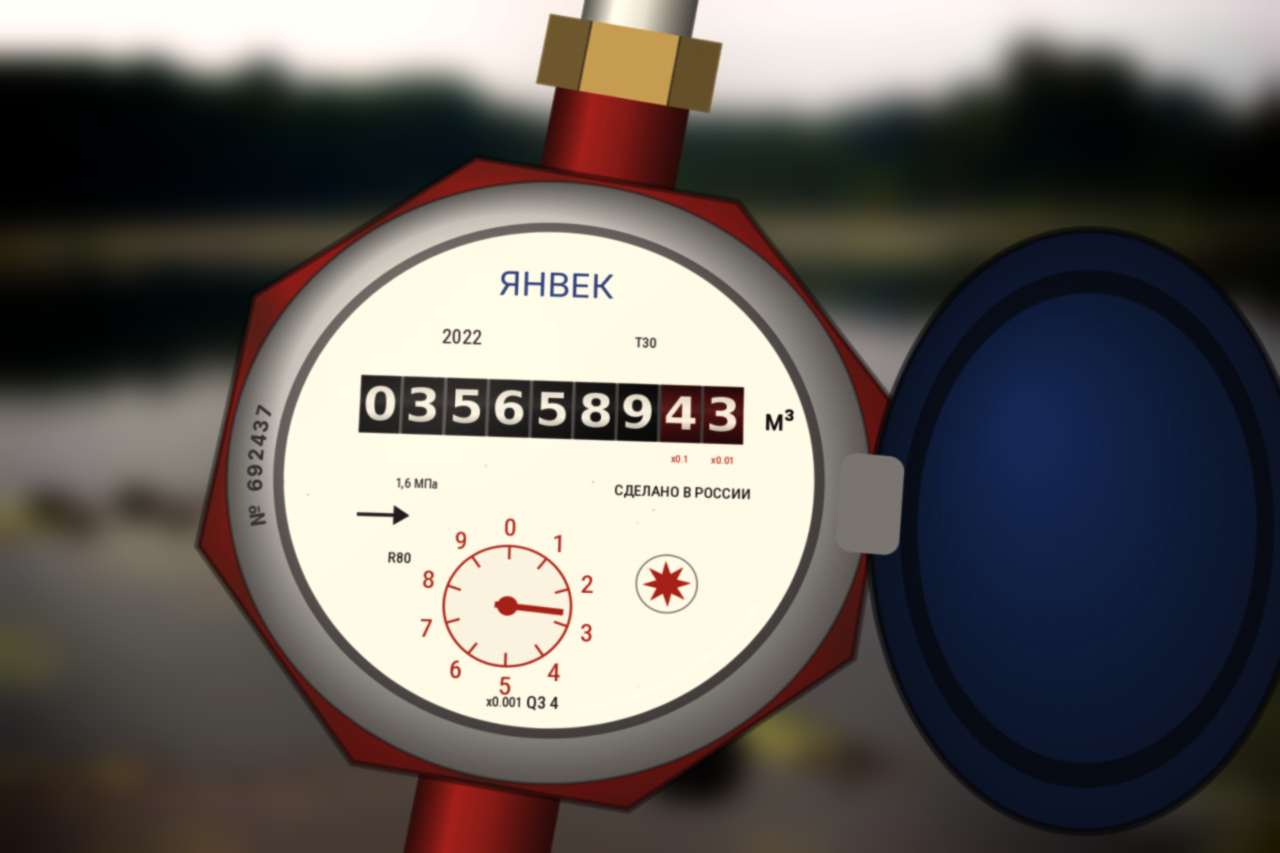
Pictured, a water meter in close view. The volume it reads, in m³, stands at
356589.432 m³
